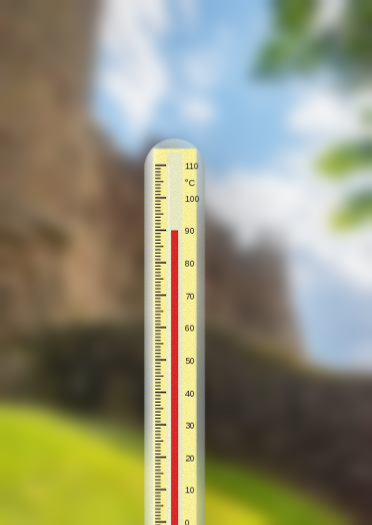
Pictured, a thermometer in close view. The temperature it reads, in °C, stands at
90 °C
